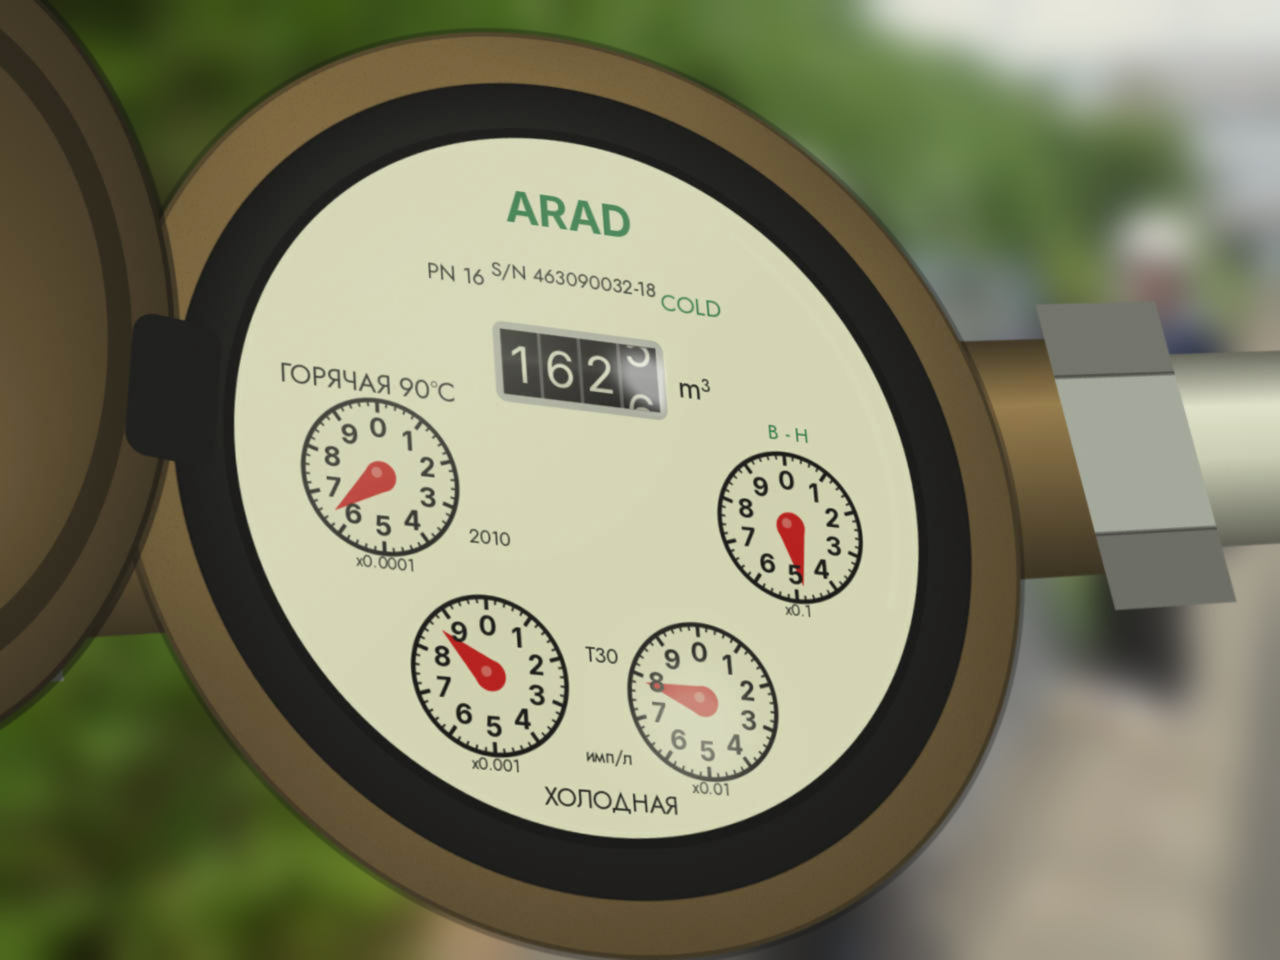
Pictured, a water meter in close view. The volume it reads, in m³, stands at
1625.4786 m³
